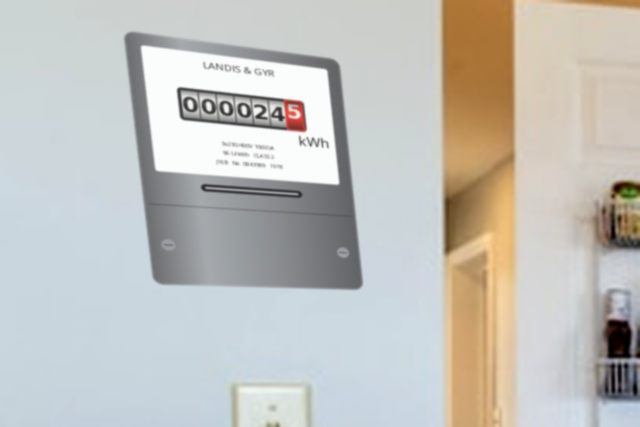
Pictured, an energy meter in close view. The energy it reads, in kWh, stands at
24.5 kWh
